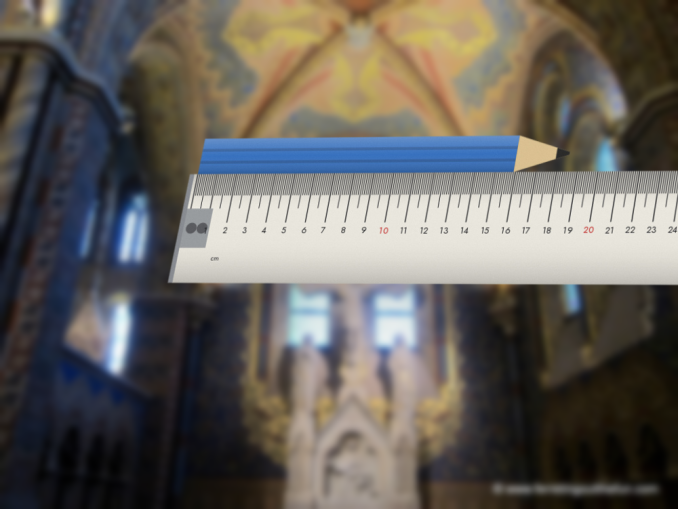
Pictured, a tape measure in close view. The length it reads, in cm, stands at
18.5 cm
